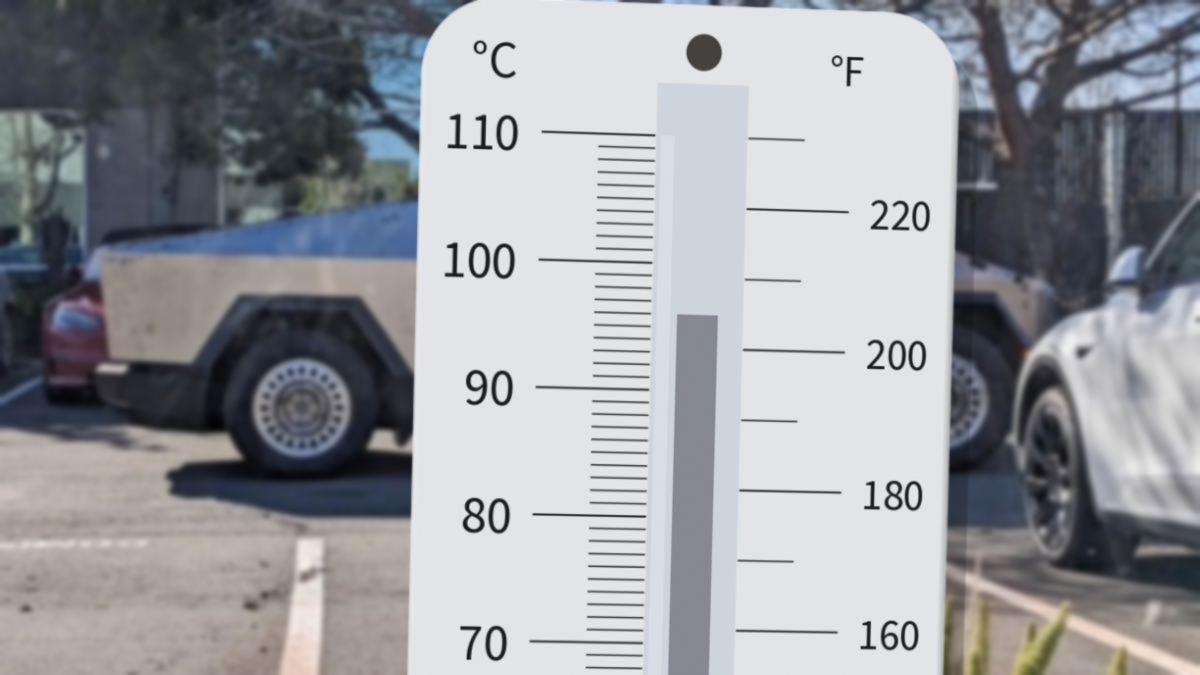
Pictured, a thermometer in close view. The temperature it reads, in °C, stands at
96 °C
